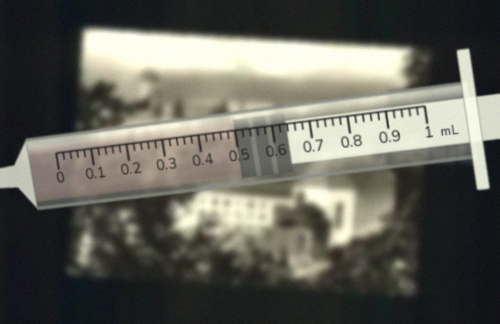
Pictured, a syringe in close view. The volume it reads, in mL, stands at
0.5 mL
